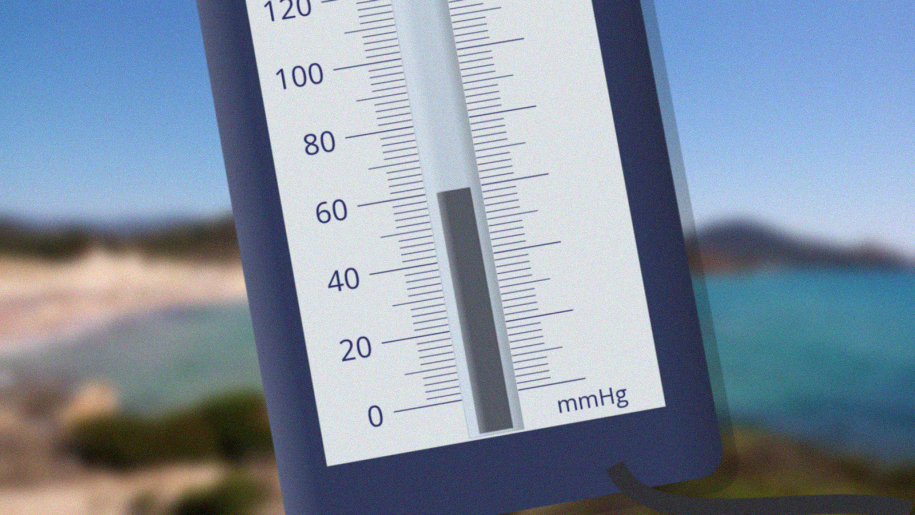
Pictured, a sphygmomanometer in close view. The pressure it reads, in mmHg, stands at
60 mmHg
